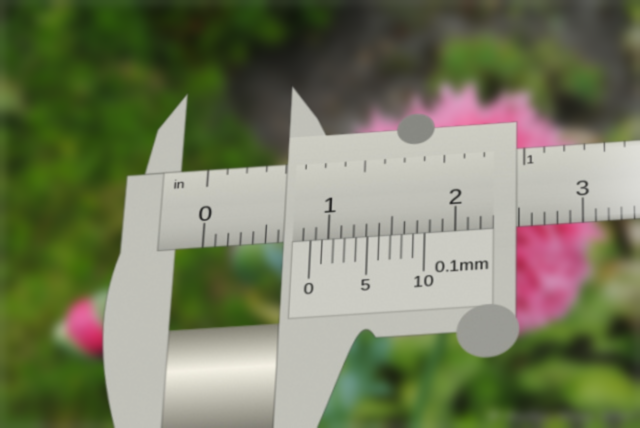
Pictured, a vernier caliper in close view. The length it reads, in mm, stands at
8.6 mm
